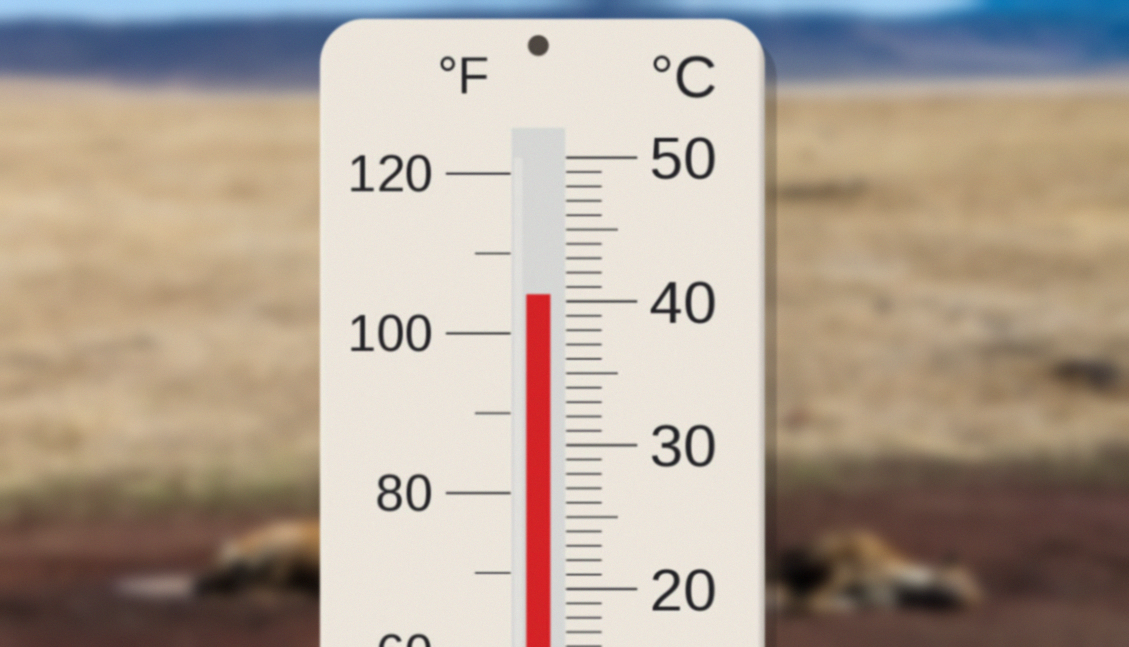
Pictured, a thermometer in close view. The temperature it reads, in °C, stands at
40.5 °C
